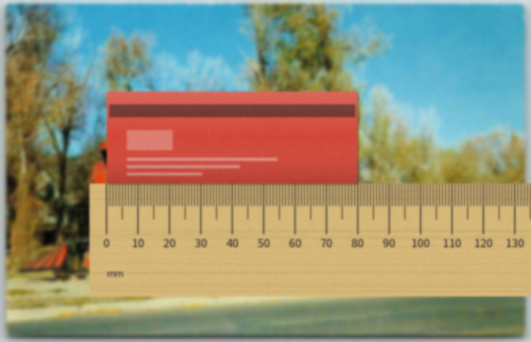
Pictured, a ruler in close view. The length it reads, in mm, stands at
80 mm
